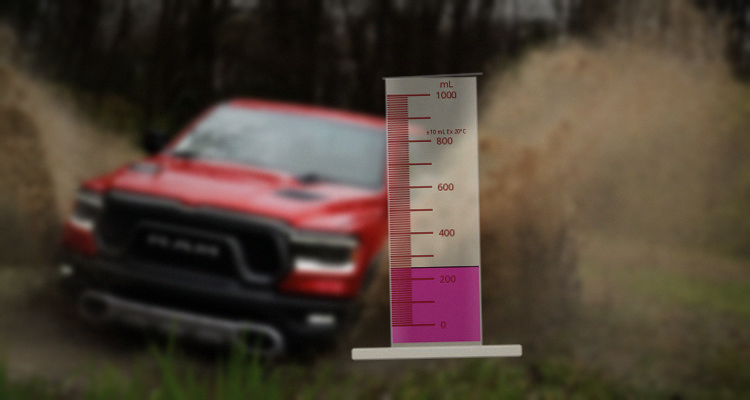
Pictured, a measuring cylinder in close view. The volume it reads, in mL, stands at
250 mL
